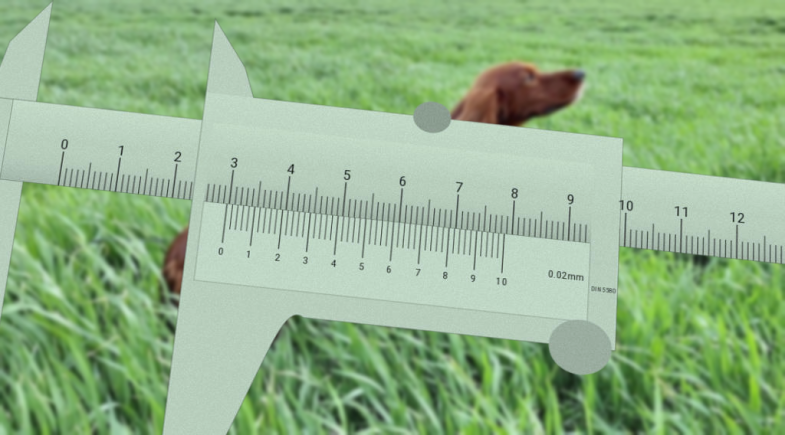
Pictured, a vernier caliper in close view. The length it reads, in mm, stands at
29.6 mm
